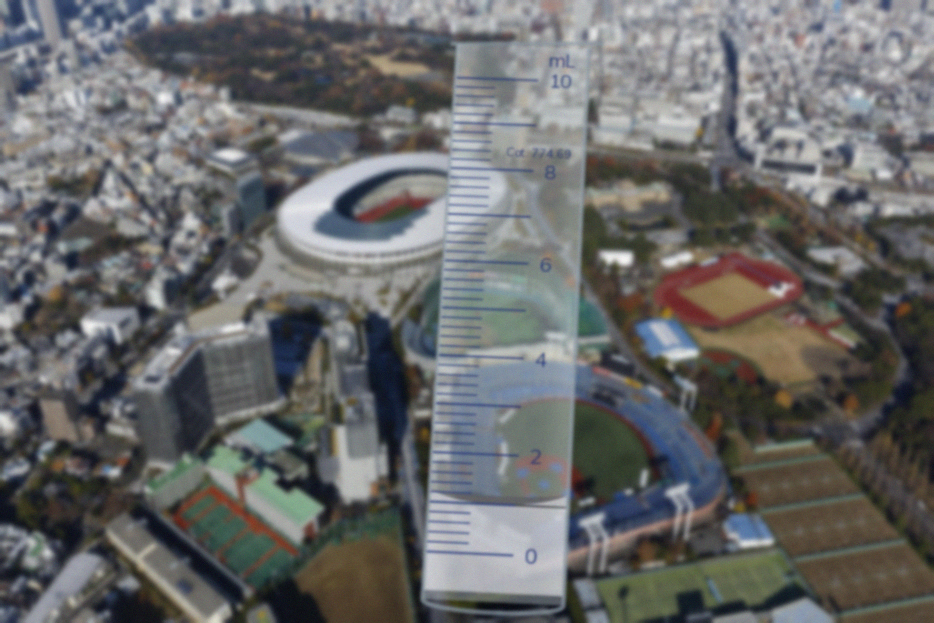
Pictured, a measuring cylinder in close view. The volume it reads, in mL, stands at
1 mL
